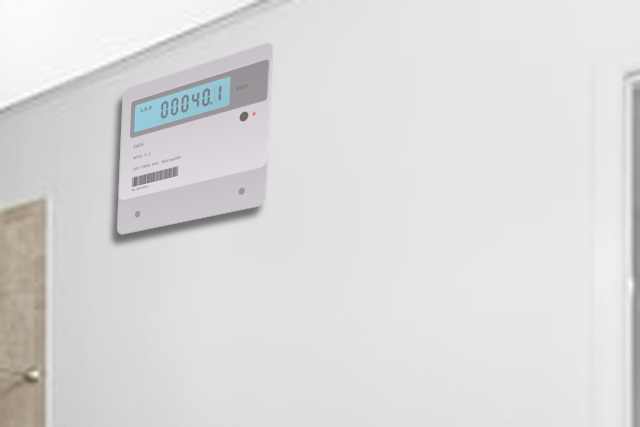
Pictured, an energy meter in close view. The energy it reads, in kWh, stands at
40.1 kWh
